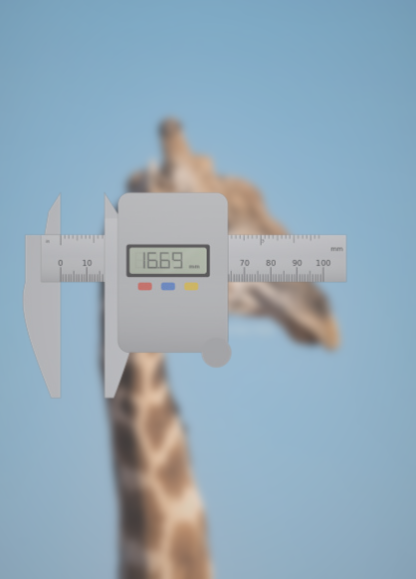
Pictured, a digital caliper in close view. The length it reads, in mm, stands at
16.69 mm
